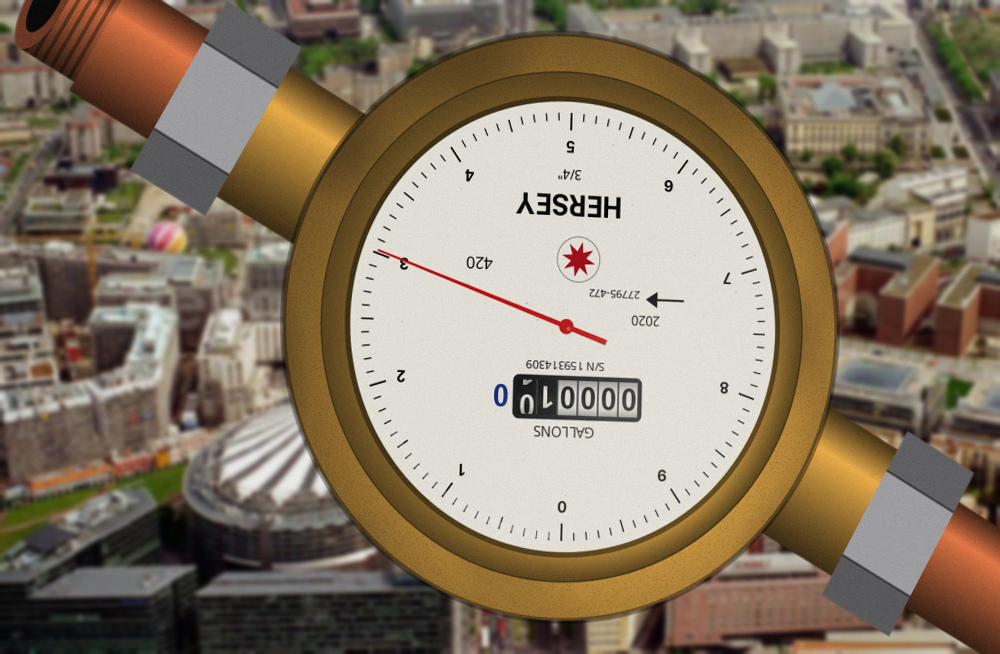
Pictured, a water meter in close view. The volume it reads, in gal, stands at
103.0 gal
